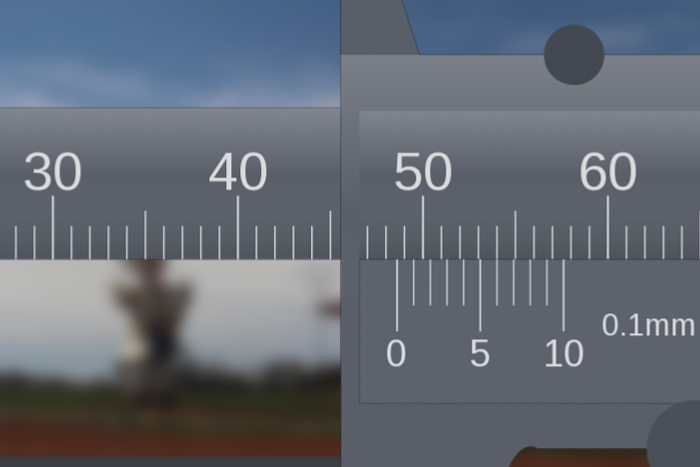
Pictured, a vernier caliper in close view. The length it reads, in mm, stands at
48.6 mm
